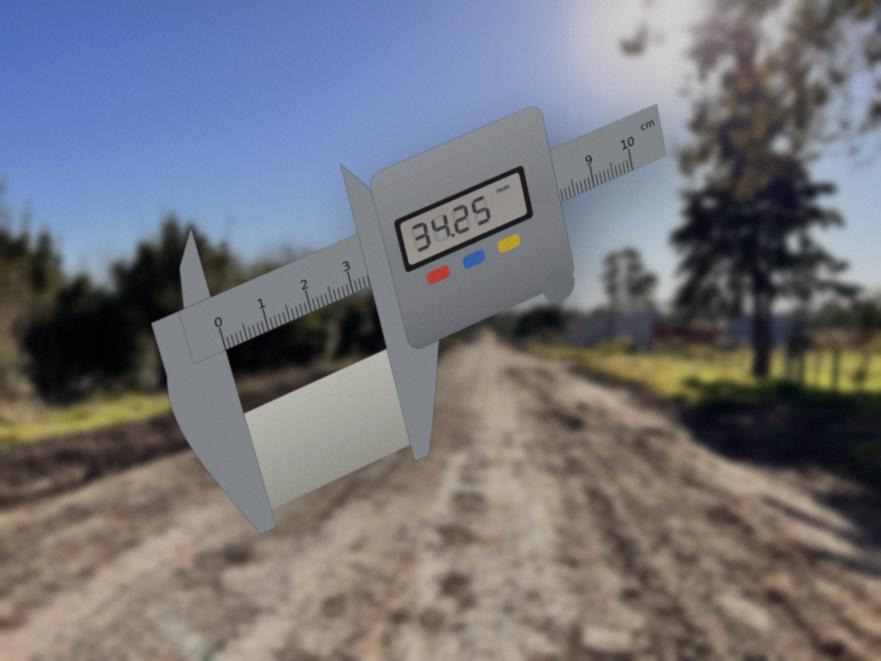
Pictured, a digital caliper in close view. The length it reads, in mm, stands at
34.25 mm
